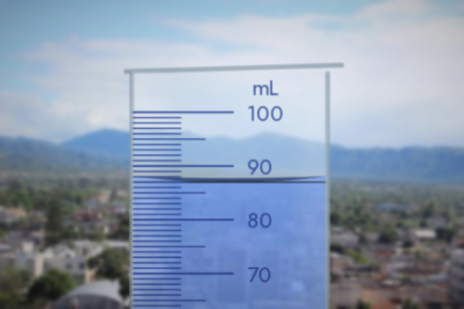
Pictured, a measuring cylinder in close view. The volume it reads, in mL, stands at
87 mL
